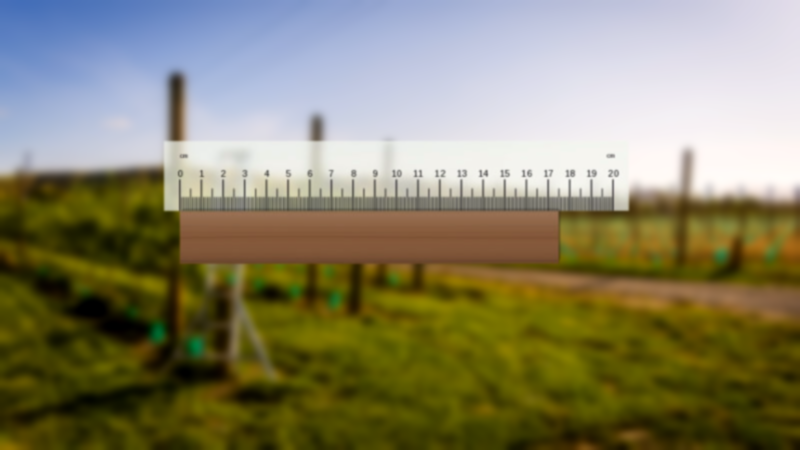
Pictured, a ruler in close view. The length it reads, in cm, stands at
17.5 cm
